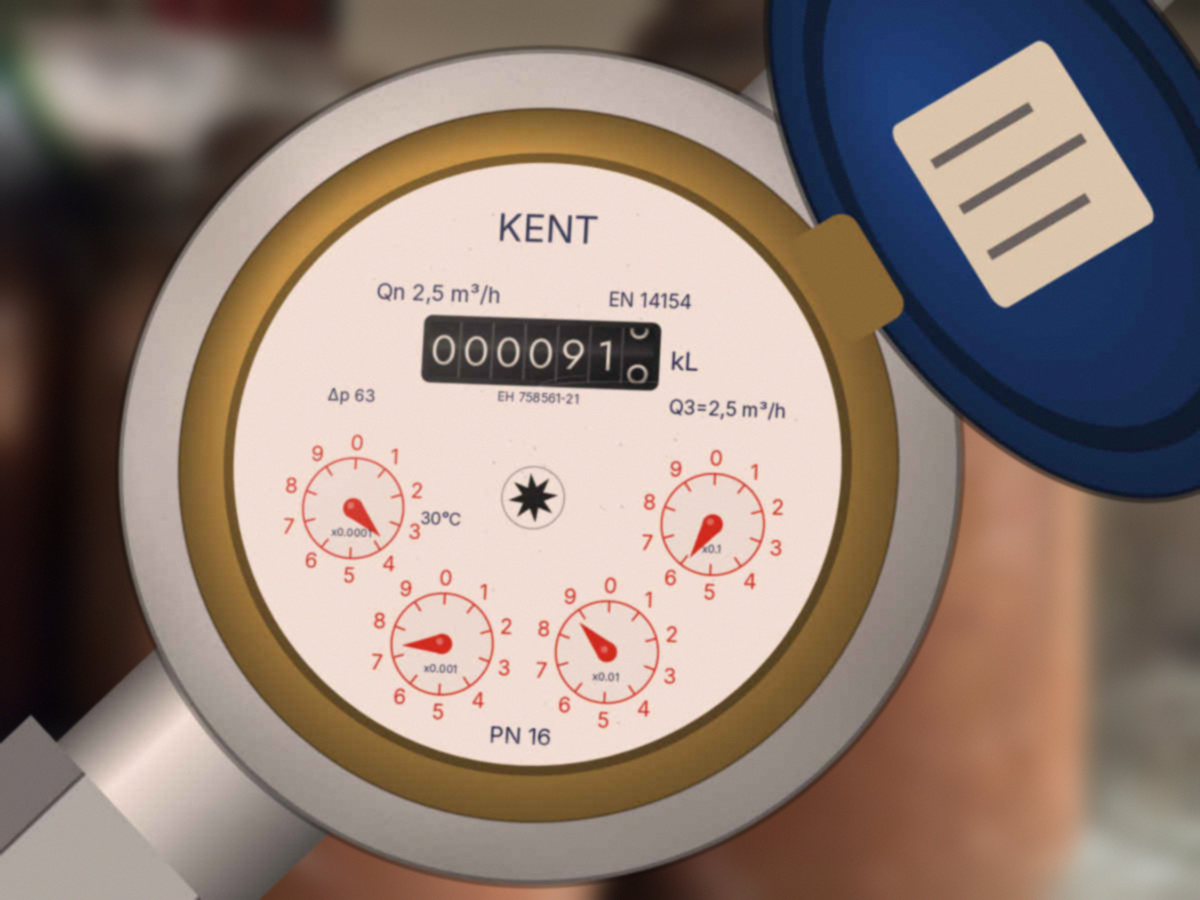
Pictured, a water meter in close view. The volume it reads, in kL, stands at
918.5873 kL
